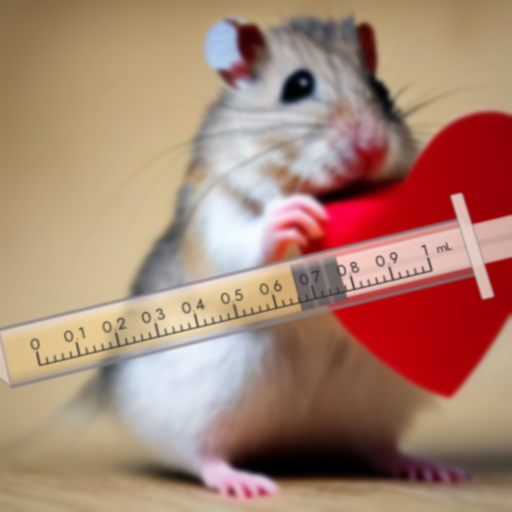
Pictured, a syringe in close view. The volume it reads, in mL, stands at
0.66 mL
